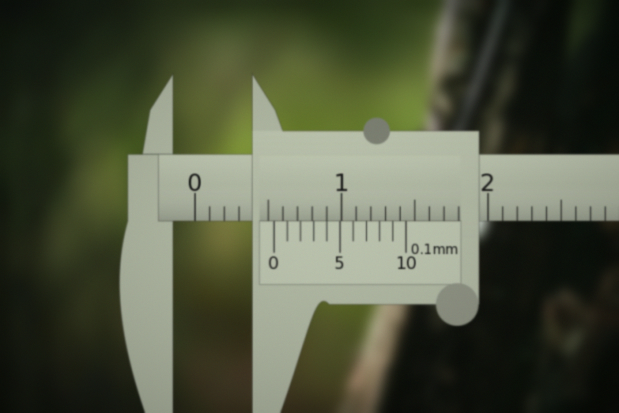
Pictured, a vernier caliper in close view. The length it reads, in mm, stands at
5.4 mm
